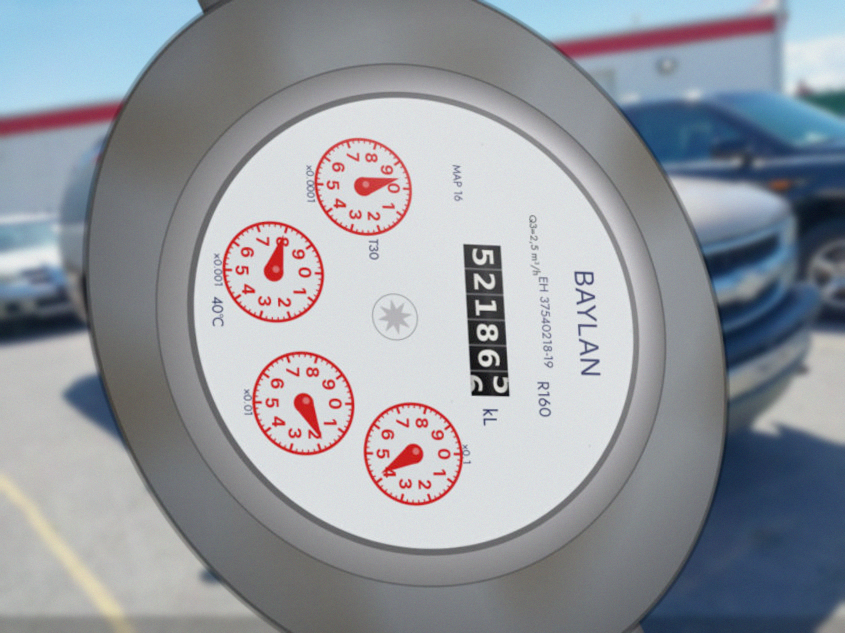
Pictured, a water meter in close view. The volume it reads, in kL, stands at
521865.4179 kL
